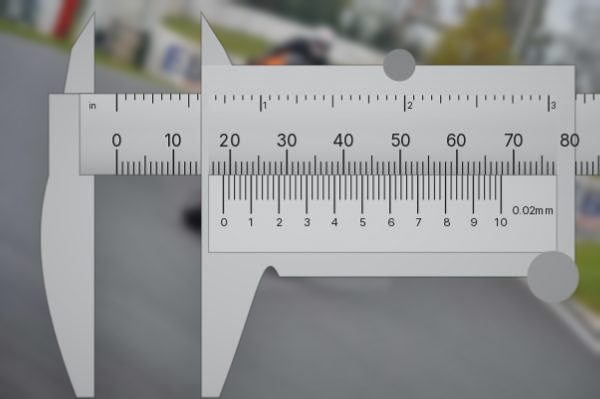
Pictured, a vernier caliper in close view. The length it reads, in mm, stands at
18.8 mm
